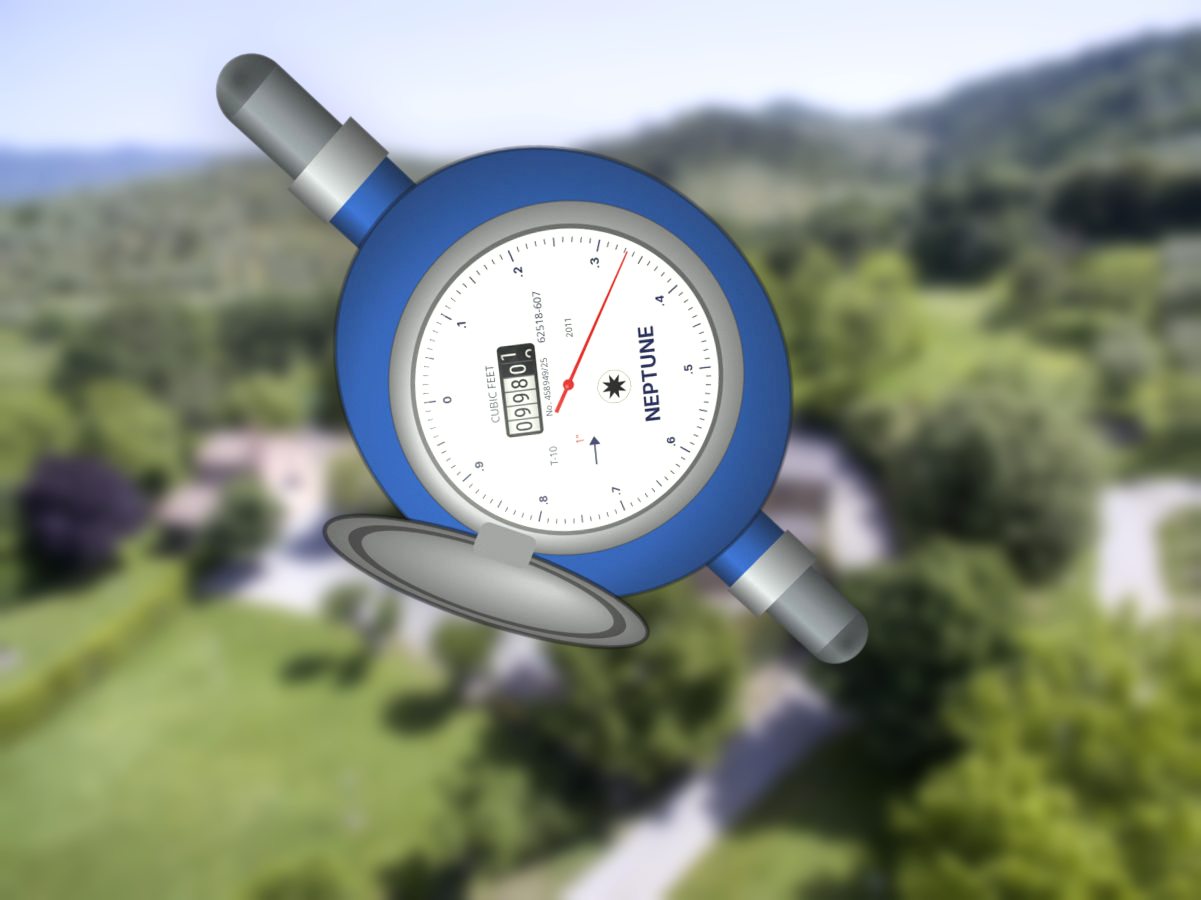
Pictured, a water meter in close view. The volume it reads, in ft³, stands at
99801.33 ft³
